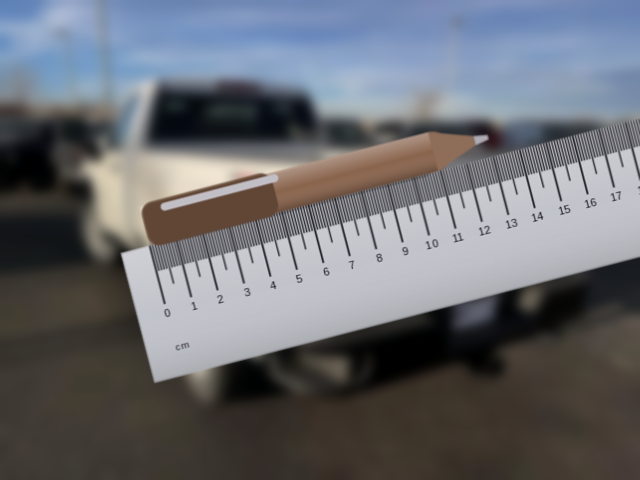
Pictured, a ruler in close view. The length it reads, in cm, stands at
13 cm
